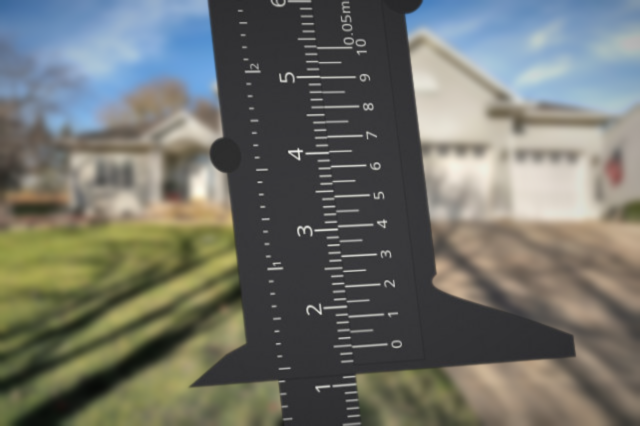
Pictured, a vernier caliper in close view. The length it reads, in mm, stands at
14.8 mm
